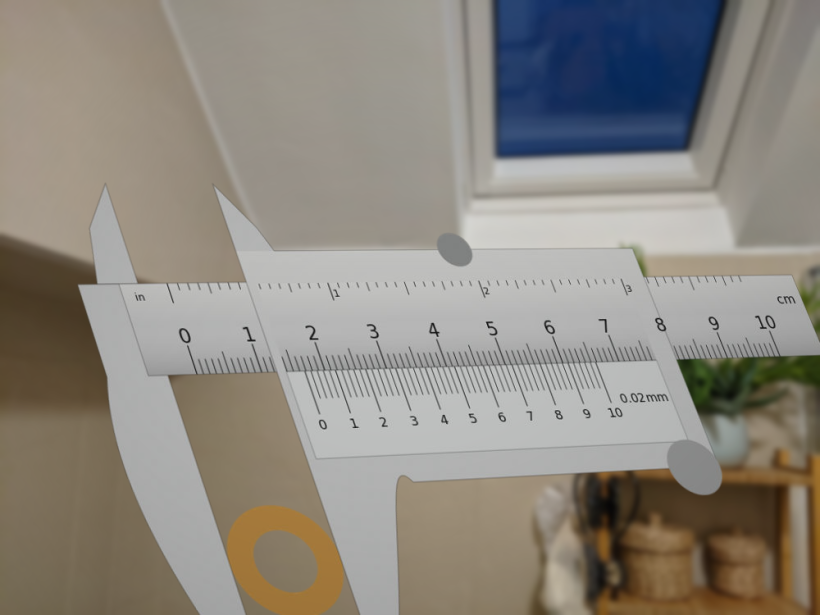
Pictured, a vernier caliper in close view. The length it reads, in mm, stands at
16.8 mm
